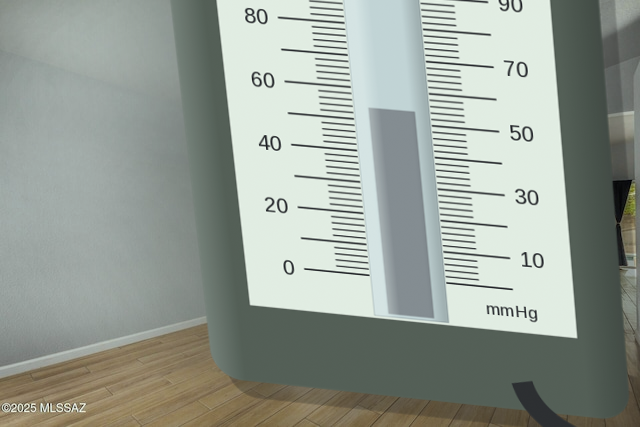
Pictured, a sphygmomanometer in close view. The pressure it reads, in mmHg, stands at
54 mmHg
